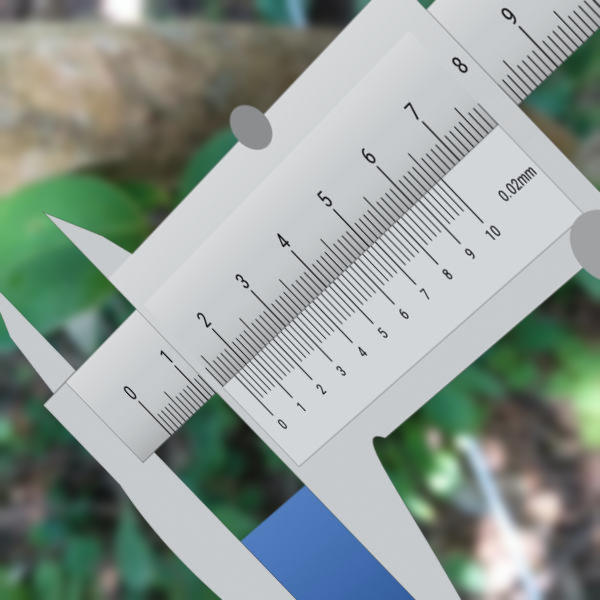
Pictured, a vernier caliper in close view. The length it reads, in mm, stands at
17.0 mm
